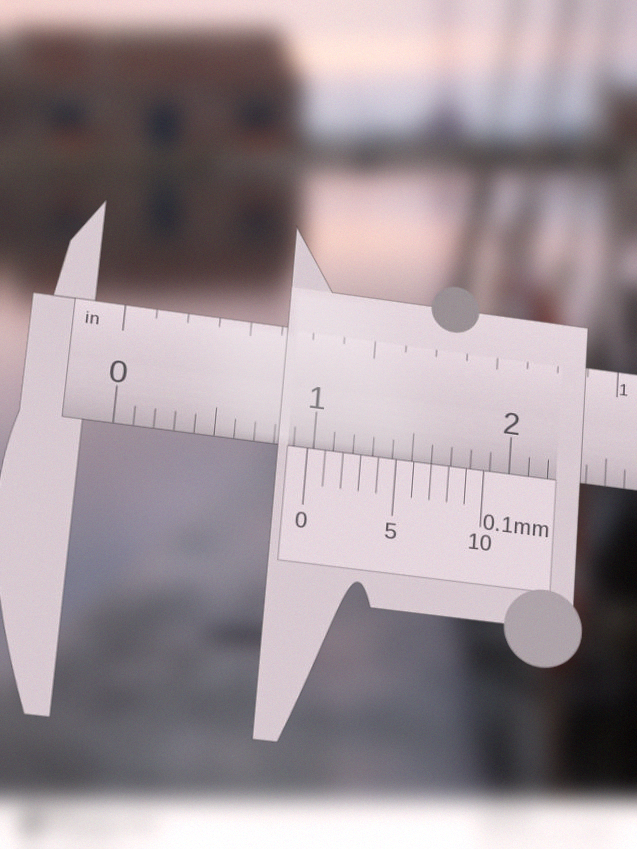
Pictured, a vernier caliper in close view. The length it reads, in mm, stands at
9.7 mm
